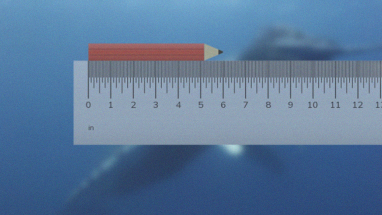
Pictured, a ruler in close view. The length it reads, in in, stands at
6 in
